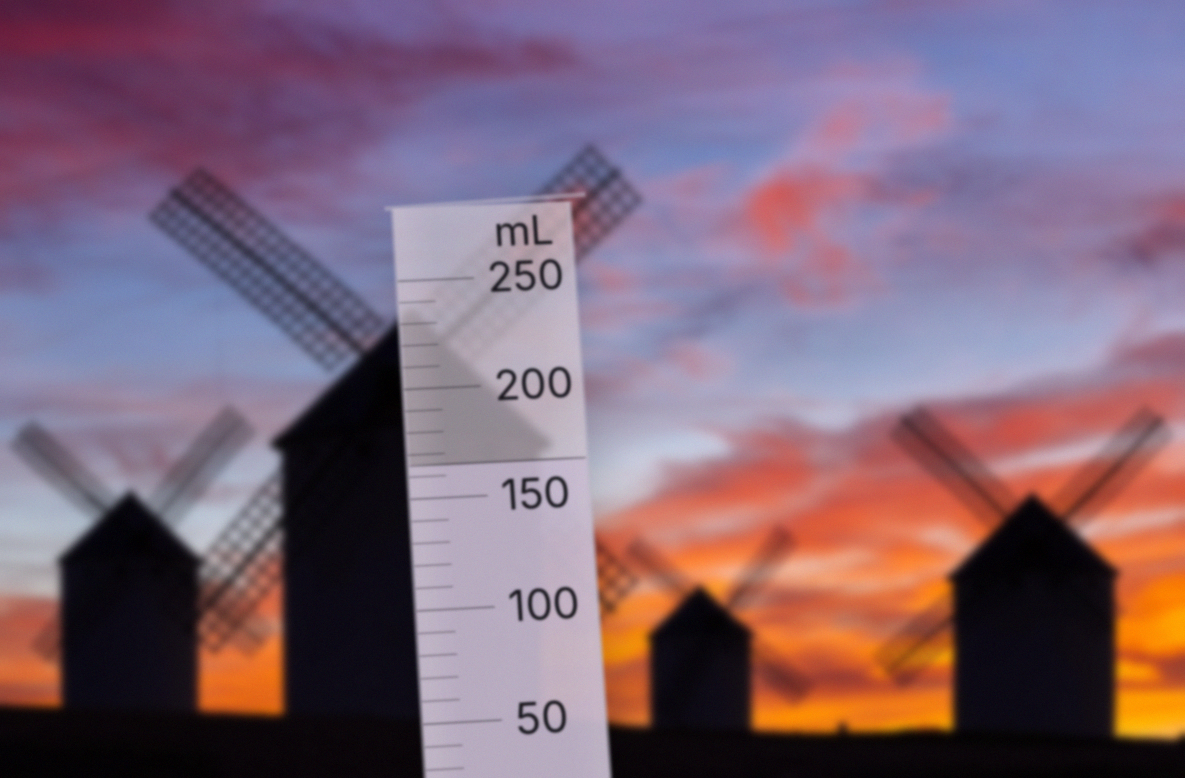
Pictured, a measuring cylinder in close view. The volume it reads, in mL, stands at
165 mL
